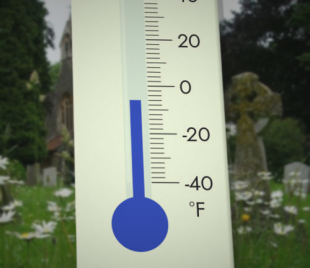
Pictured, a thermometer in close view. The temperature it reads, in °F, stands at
-6 °F
